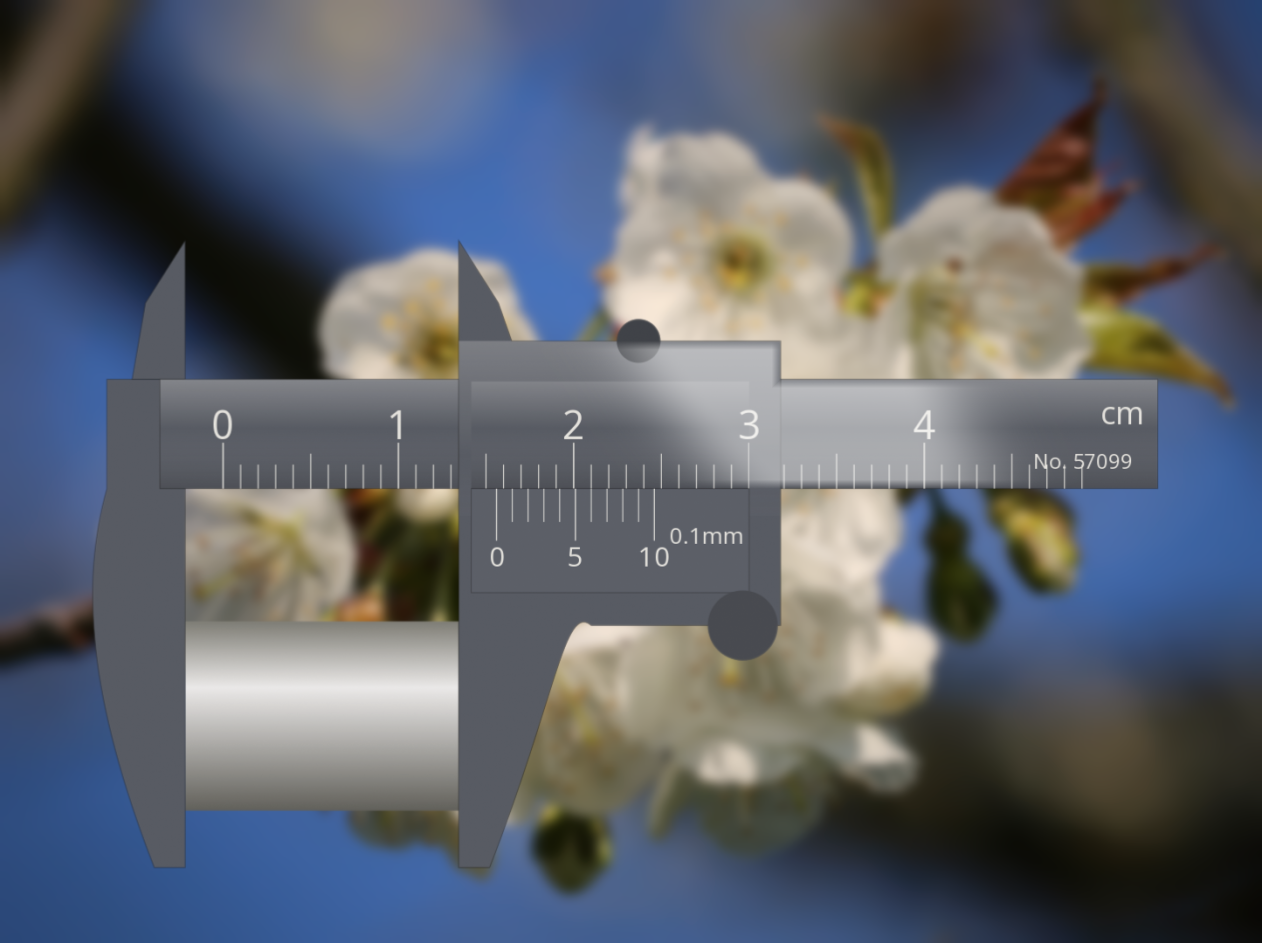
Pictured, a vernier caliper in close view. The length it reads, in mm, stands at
15.6 mm
